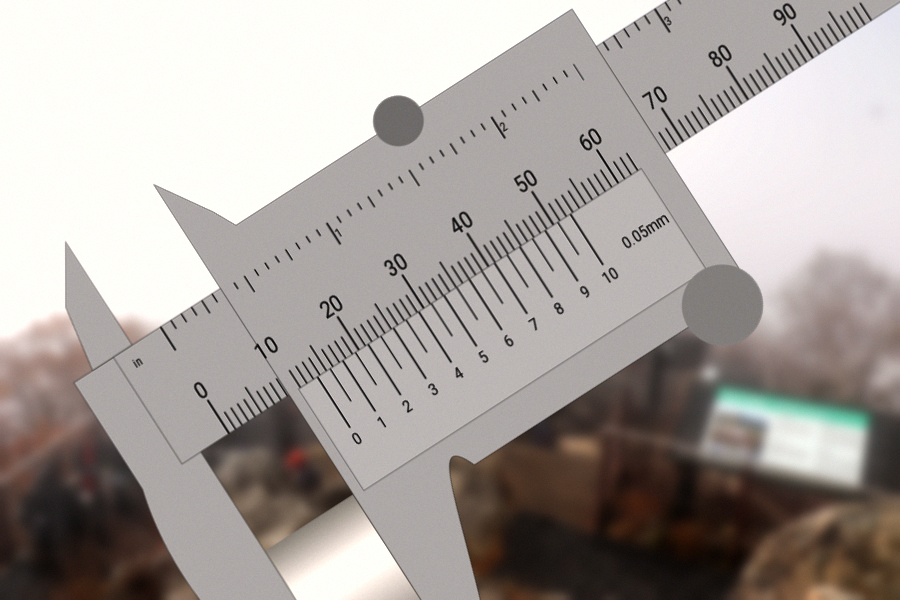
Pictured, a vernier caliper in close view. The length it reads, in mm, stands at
13.6 mm
